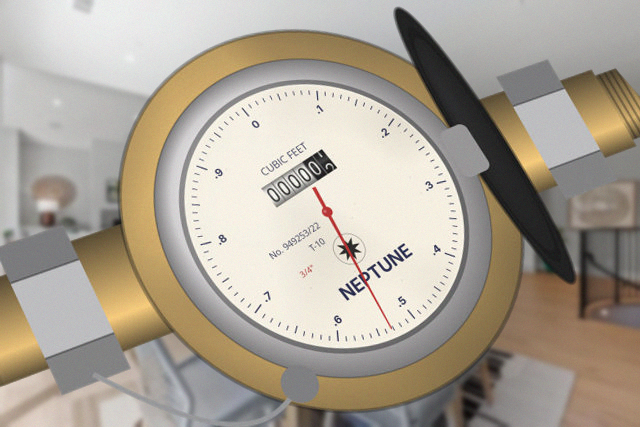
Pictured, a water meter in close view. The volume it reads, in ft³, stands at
1.53 ft³
